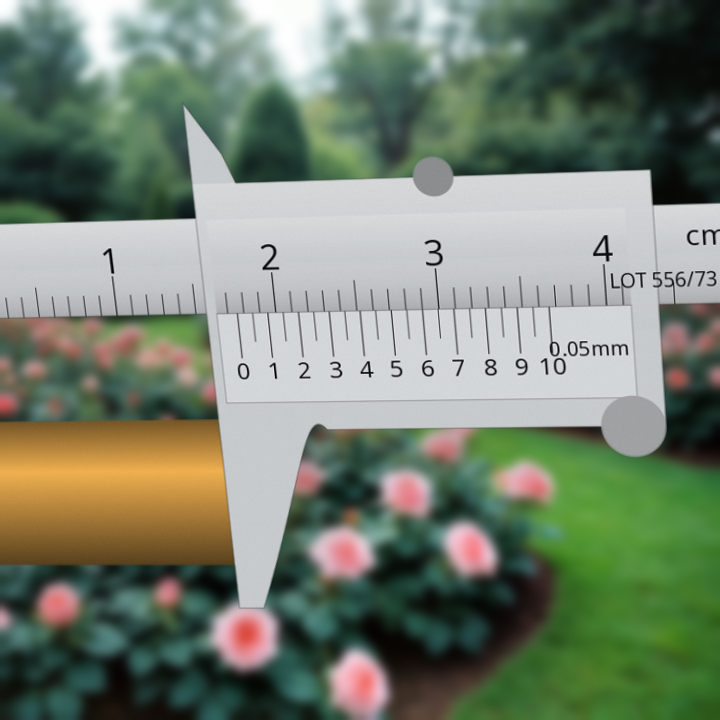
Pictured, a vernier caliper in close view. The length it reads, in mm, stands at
17.6 mm
